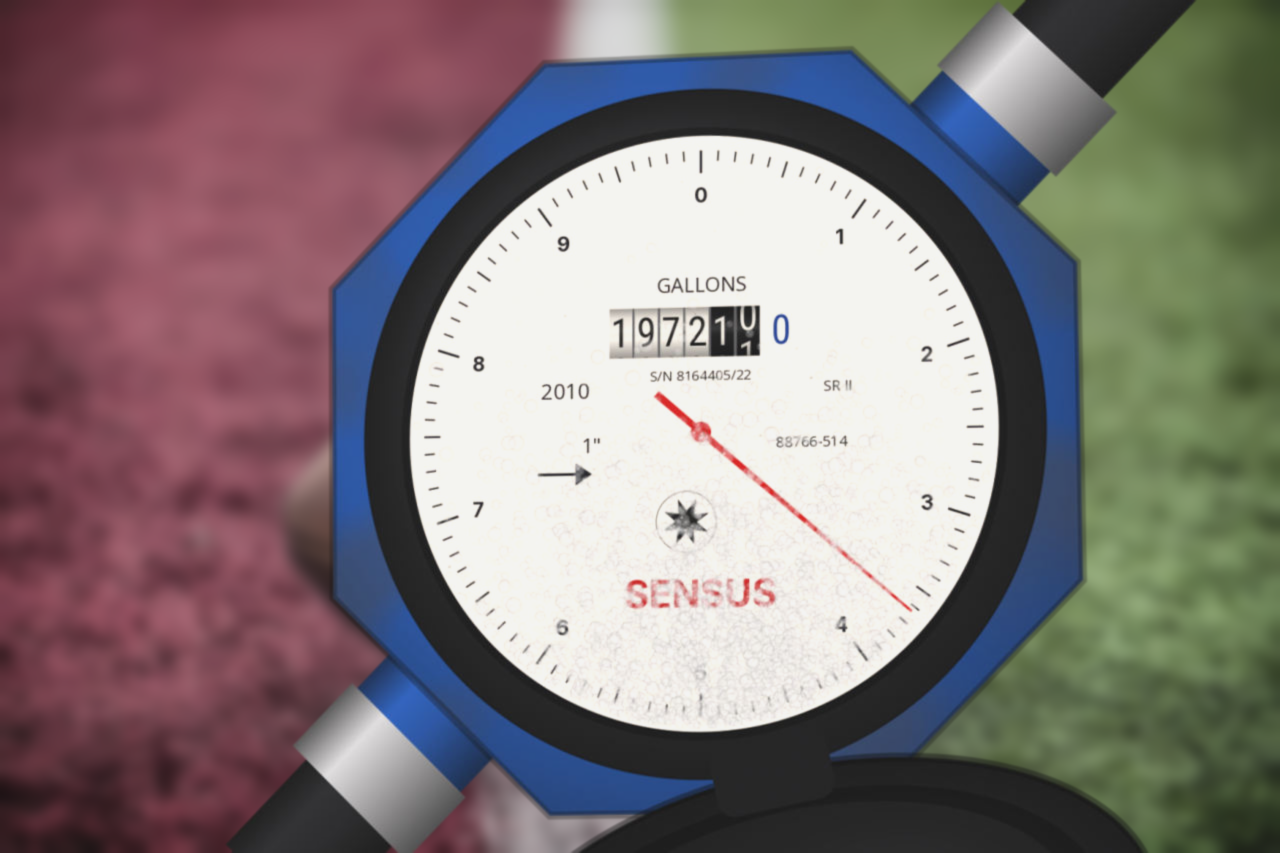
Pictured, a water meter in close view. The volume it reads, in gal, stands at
1972103.6 gal
